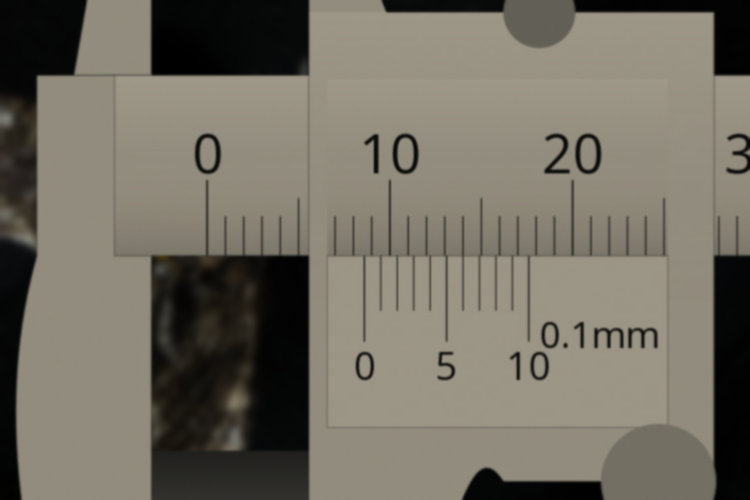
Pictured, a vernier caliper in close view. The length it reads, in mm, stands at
8.6 mm
